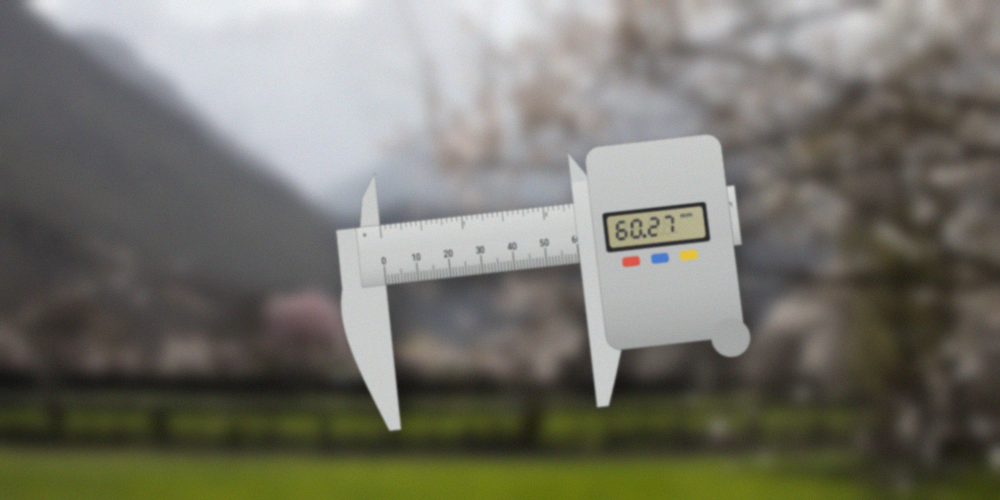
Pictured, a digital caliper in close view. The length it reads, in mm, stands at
60.27 mm
